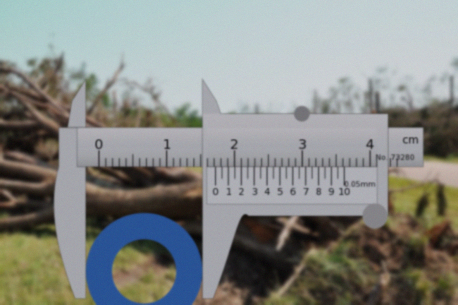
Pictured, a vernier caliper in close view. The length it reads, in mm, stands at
17.2 mm
